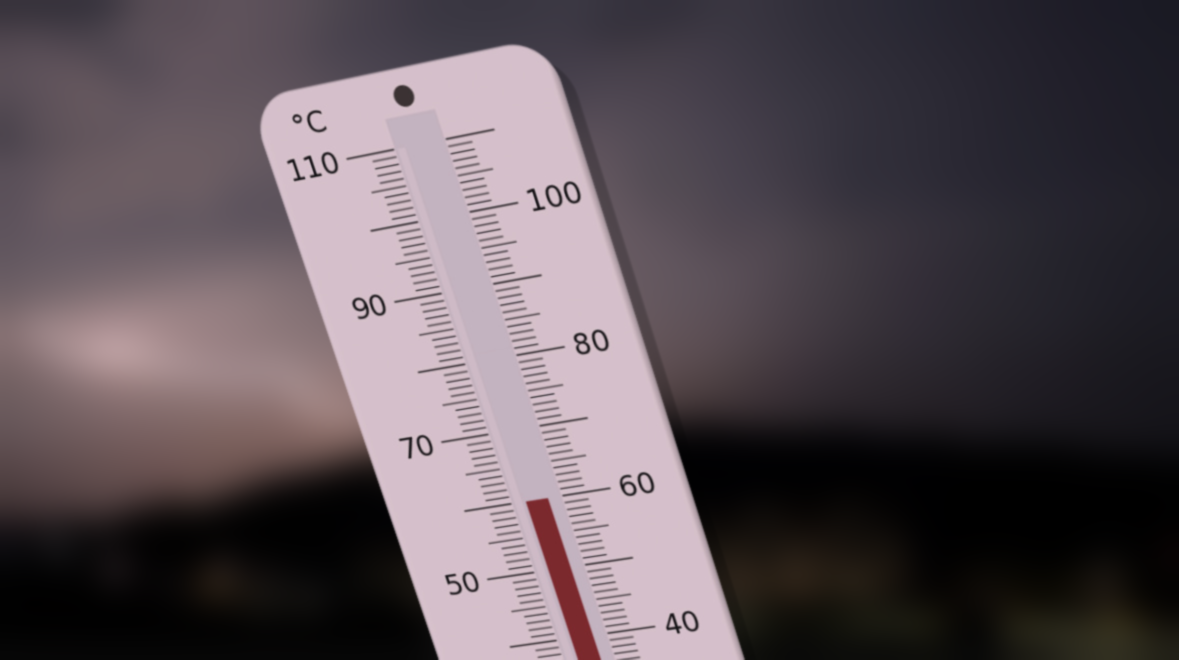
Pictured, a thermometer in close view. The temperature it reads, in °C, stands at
60 °C
